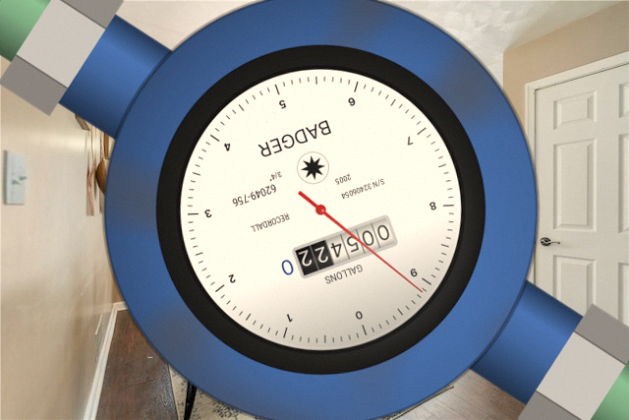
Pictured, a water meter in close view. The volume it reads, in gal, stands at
54219.1 gal
